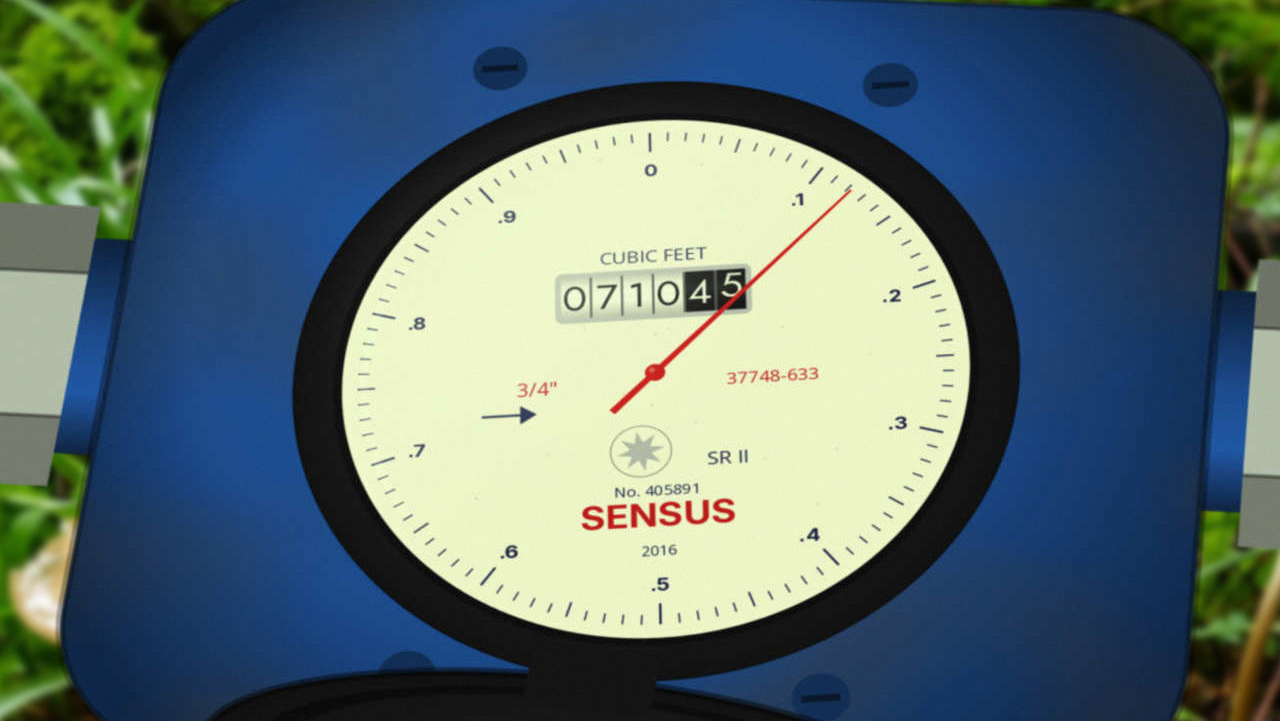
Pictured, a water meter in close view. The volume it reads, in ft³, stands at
71045.12 ft³
